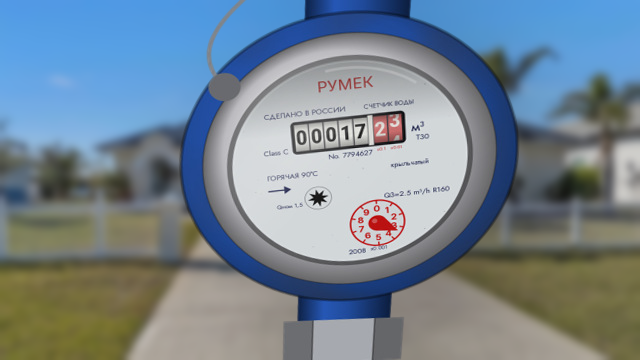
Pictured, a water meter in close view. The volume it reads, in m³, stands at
17.233 m³
